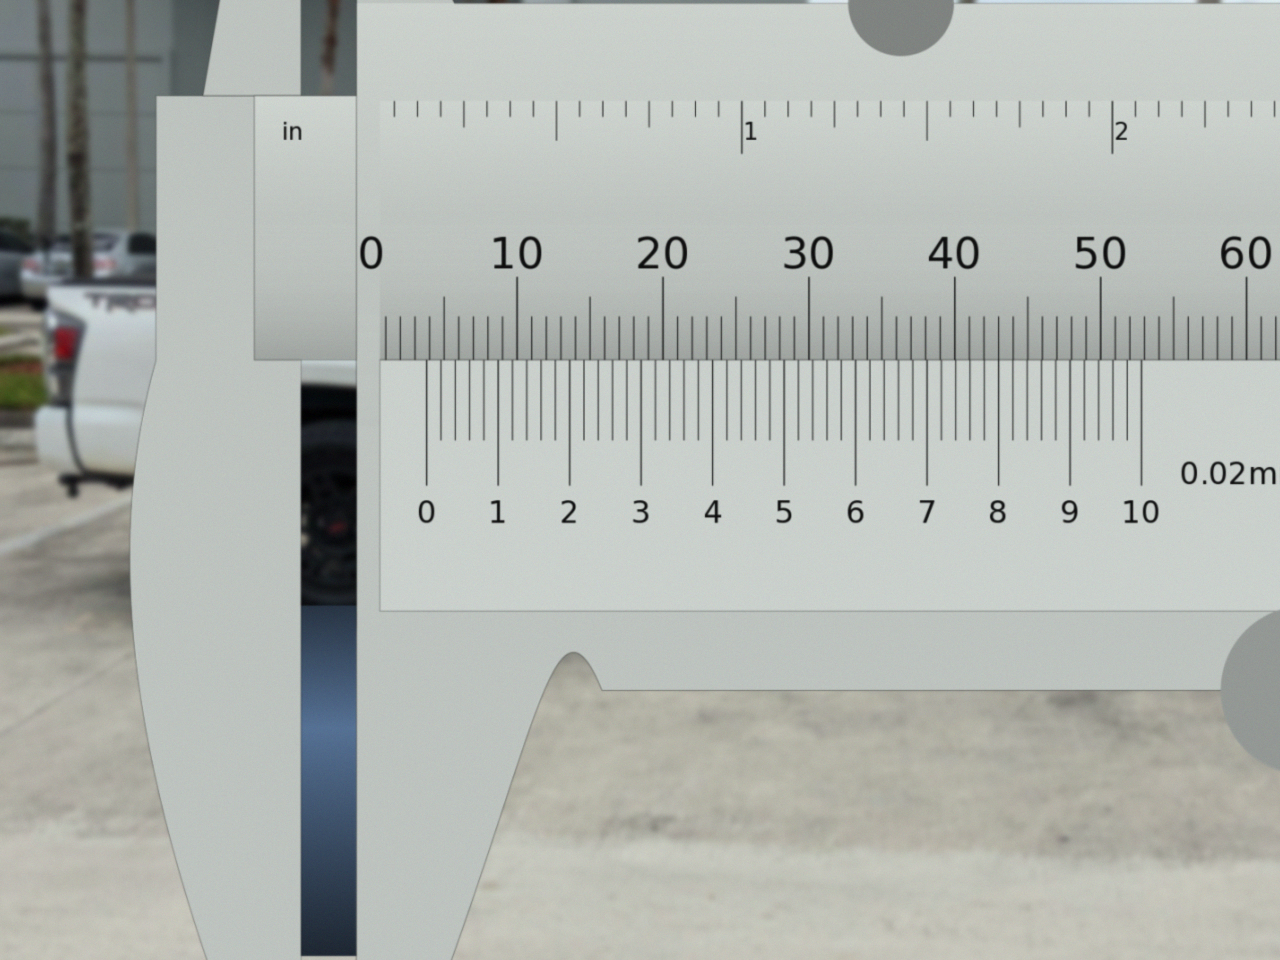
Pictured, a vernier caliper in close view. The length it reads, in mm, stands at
3.8 mm
